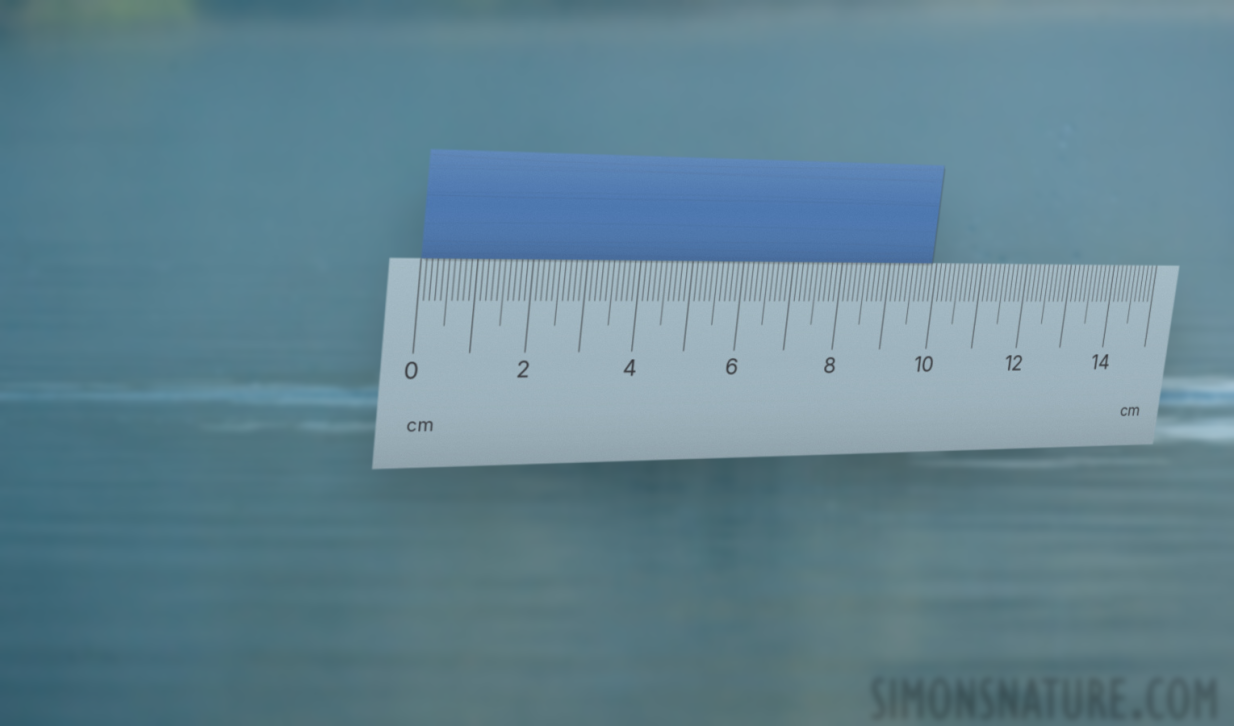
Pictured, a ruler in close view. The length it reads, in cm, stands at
9.9 cm
